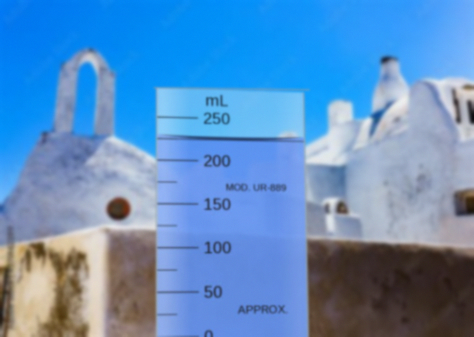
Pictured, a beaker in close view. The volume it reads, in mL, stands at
225 mL
